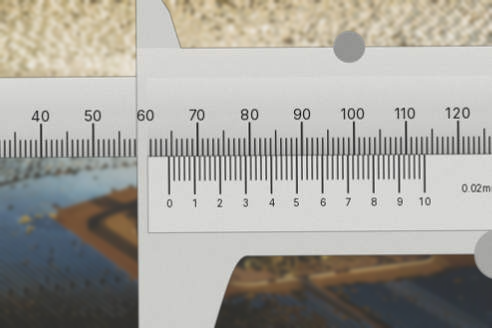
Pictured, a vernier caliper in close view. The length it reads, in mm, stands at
64.5 mm
